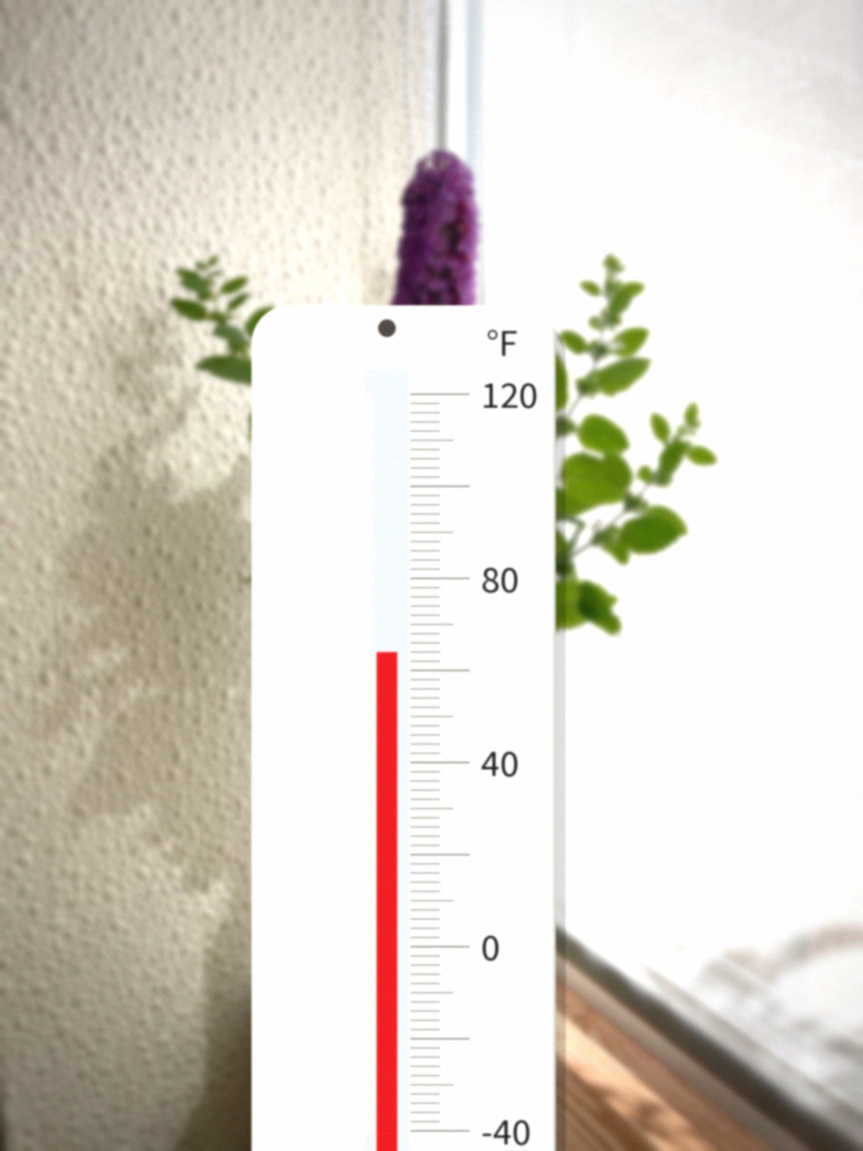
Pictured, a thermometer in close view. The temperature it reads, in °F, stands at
64 °F
